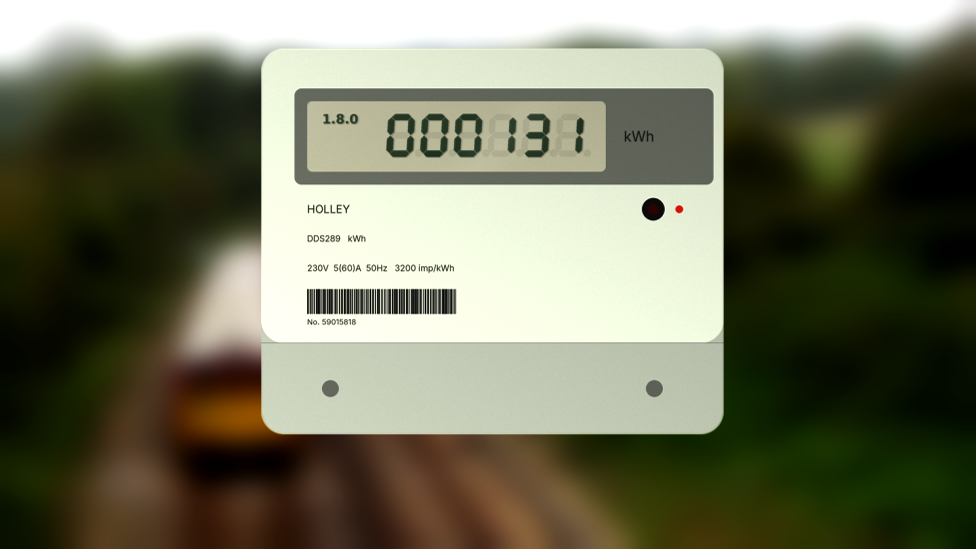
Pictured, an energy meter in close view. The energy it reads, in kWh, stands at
131 kWh
